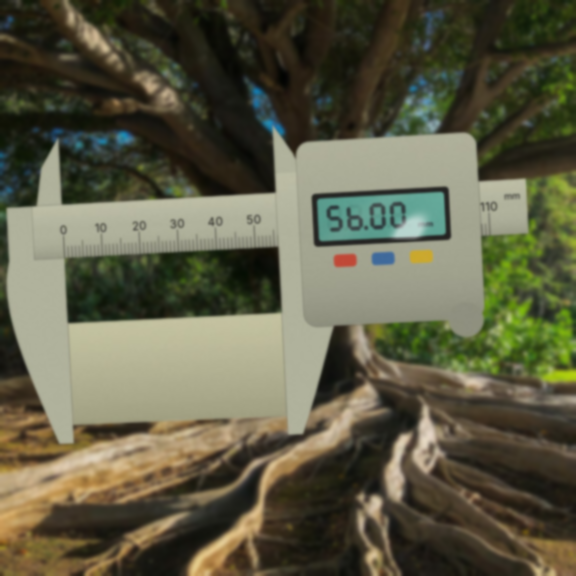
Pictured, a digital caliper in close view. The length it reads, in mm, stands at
56.00 mm
